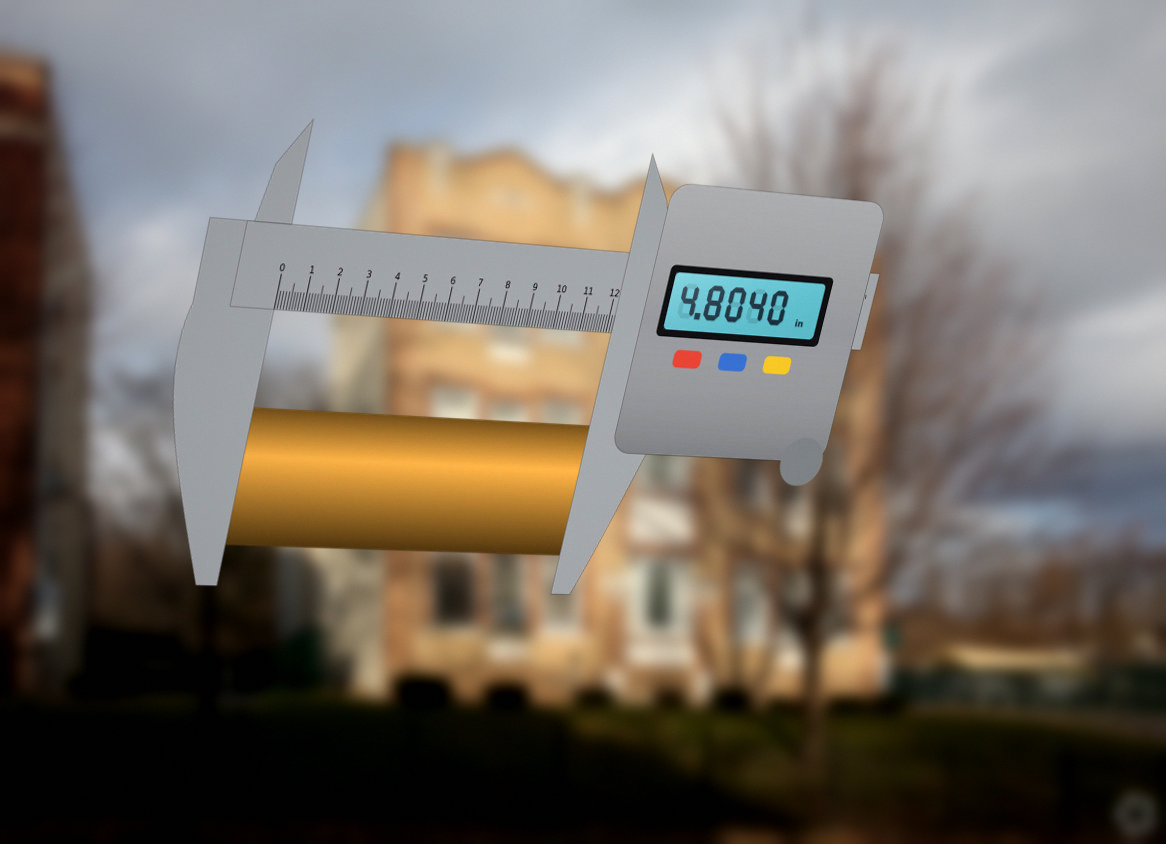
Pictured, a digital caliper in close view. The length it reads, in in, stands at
4.8040 in
